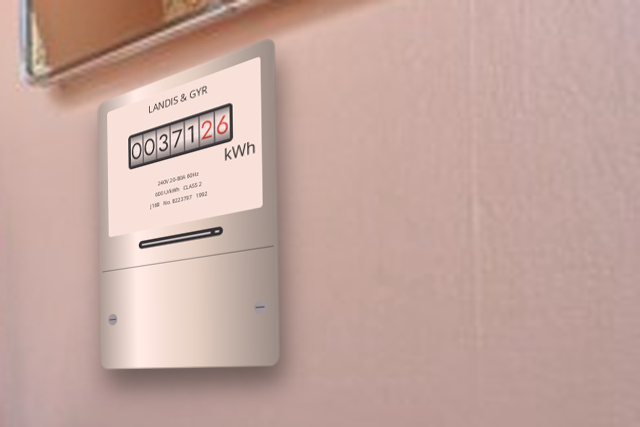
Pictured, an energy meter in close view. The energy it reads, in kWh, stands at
371.26 kWh
